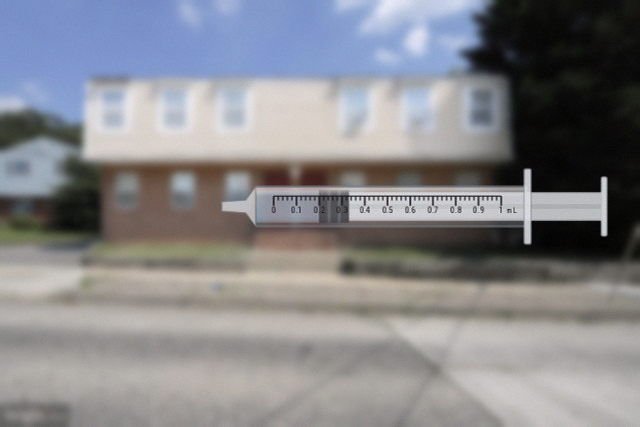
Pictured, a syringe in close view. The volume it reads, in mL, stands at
0.2 mL
